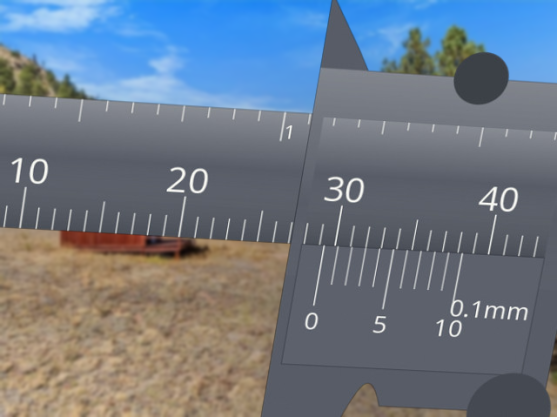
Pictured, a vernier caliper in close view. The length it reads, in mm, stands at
29.3 mm
